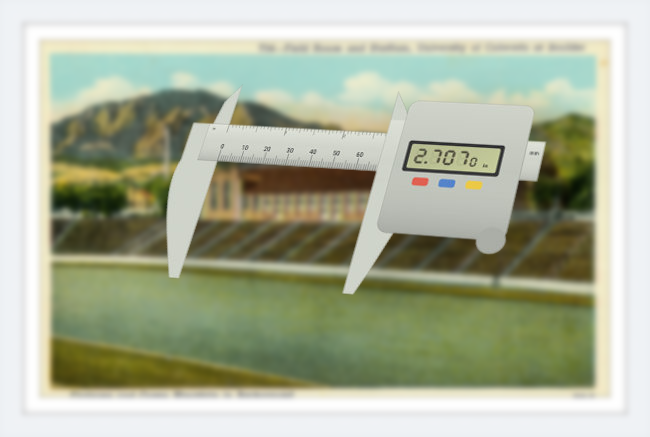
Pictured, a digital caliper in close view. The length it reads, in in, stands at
2.7070 in
